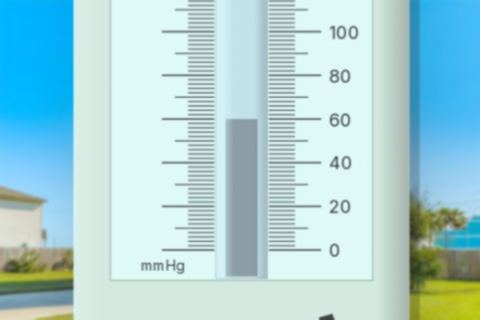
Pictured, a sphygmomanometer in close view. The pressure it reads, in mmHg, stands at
60 mmHg
